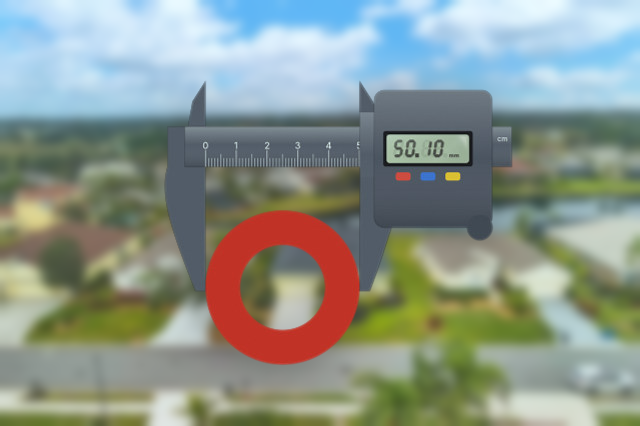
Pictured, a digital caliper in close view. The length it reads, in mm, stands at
50.10 mm
